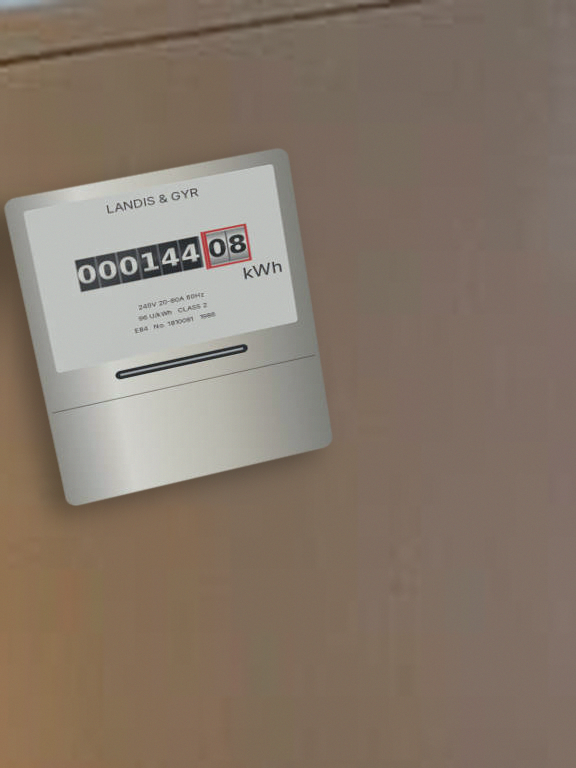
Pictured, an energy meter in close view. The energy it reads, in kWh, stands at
144.08 kWh
